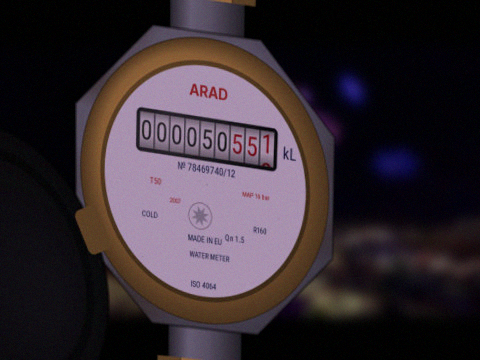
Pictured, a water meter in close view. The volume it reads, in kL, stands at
50.551 kL
